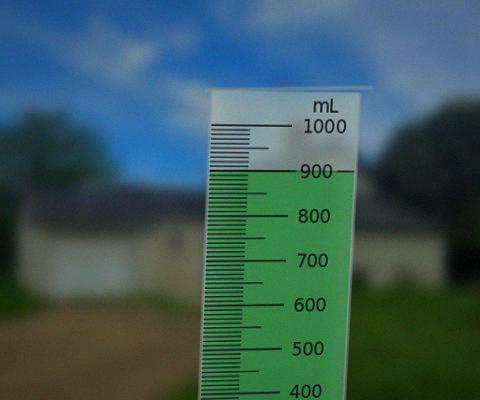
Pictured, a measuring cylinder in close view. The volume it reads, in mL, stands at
900 mL
